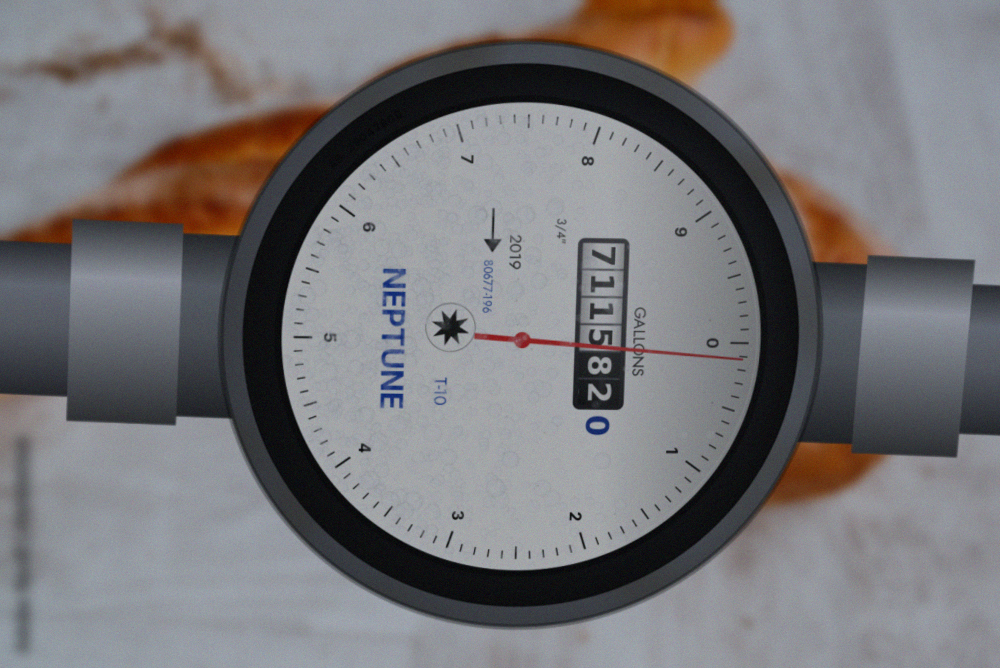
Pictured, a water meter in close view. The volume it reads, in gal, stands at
7115820.1 gal
